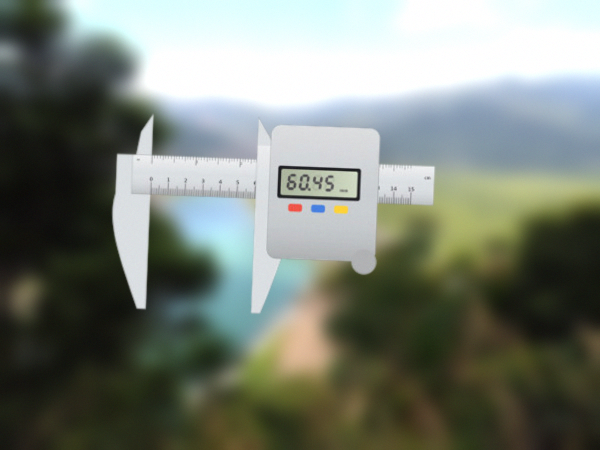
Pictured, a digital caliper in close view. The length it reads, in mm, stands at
60.45 mm
